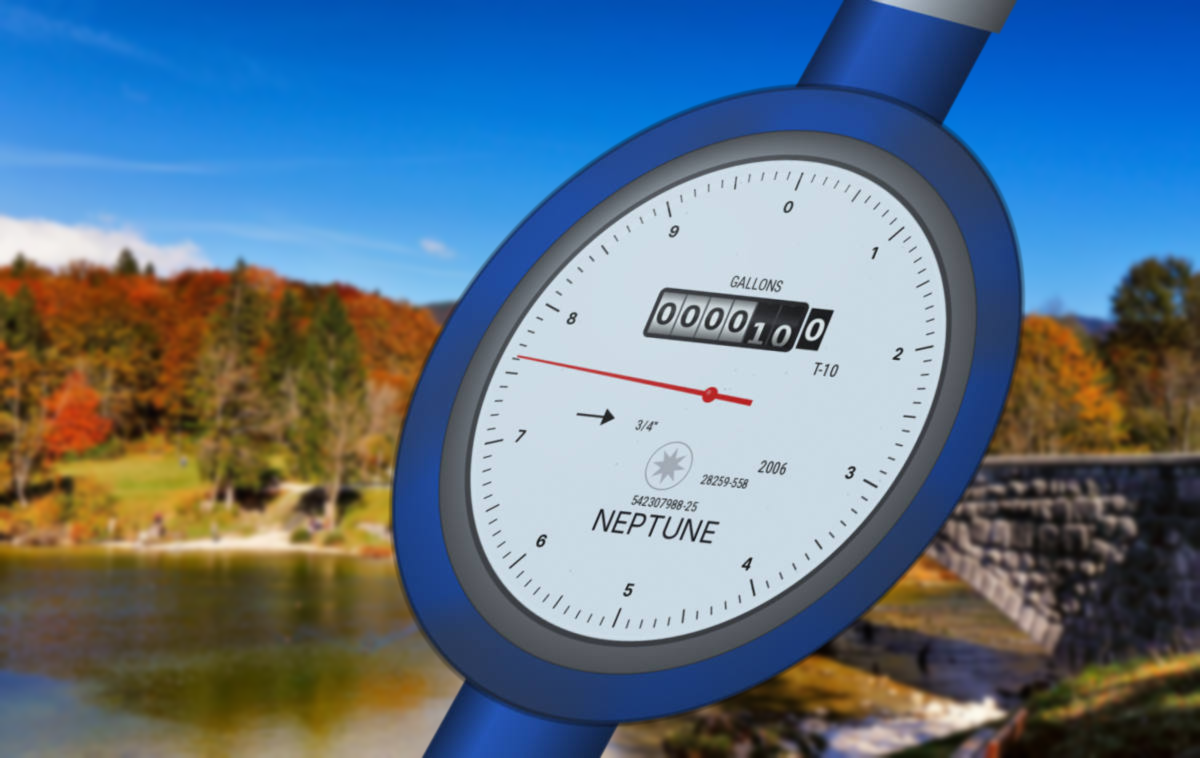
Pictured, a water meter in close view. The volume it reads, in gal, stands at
97.6 gal
